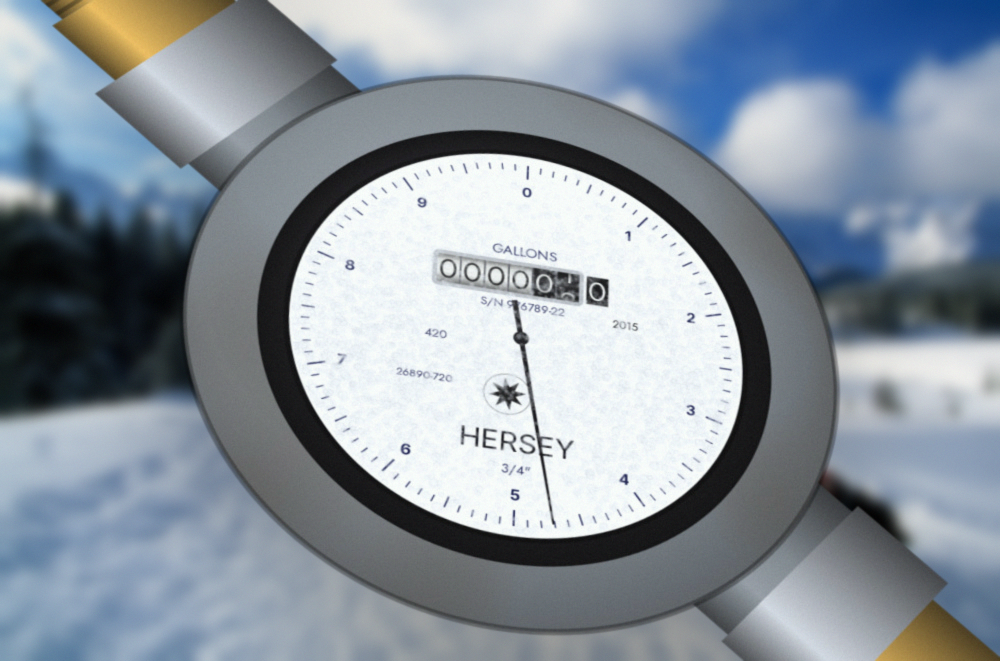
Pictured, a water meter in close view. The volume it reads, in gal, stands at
14.7 gal
